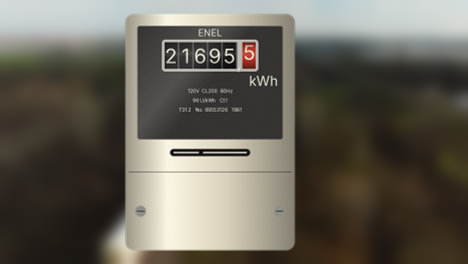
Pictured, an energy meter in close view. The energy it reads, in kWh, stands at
21695.5 kWh
